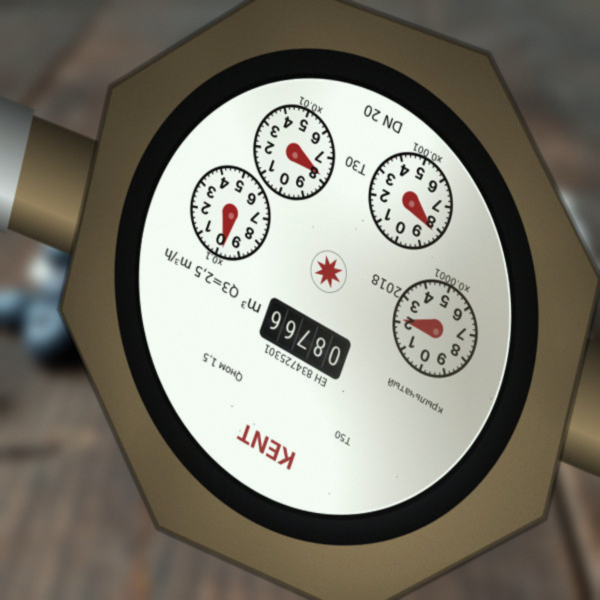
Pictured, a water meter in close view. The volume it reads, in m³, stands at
8765.9782 m³
